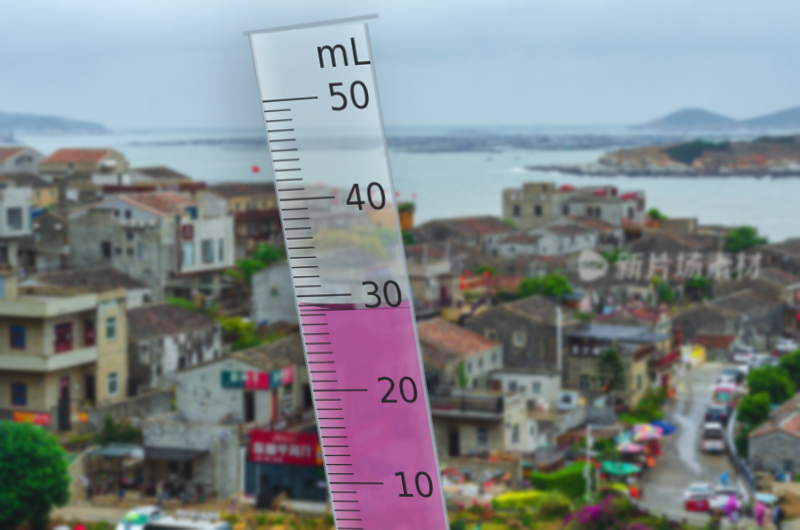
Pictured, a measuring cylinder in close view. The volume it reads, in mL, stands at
28.5 mL
